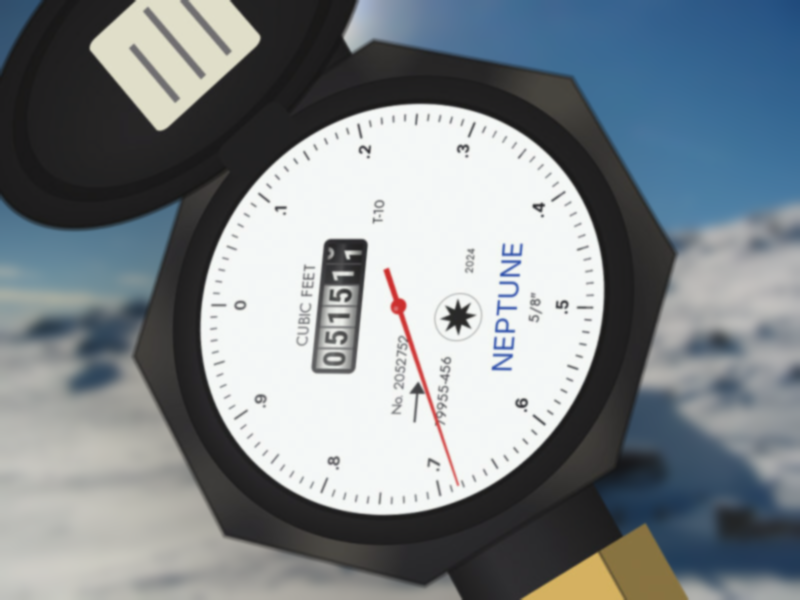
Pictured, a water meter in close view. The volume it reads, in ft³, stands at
51510.68 ft³
